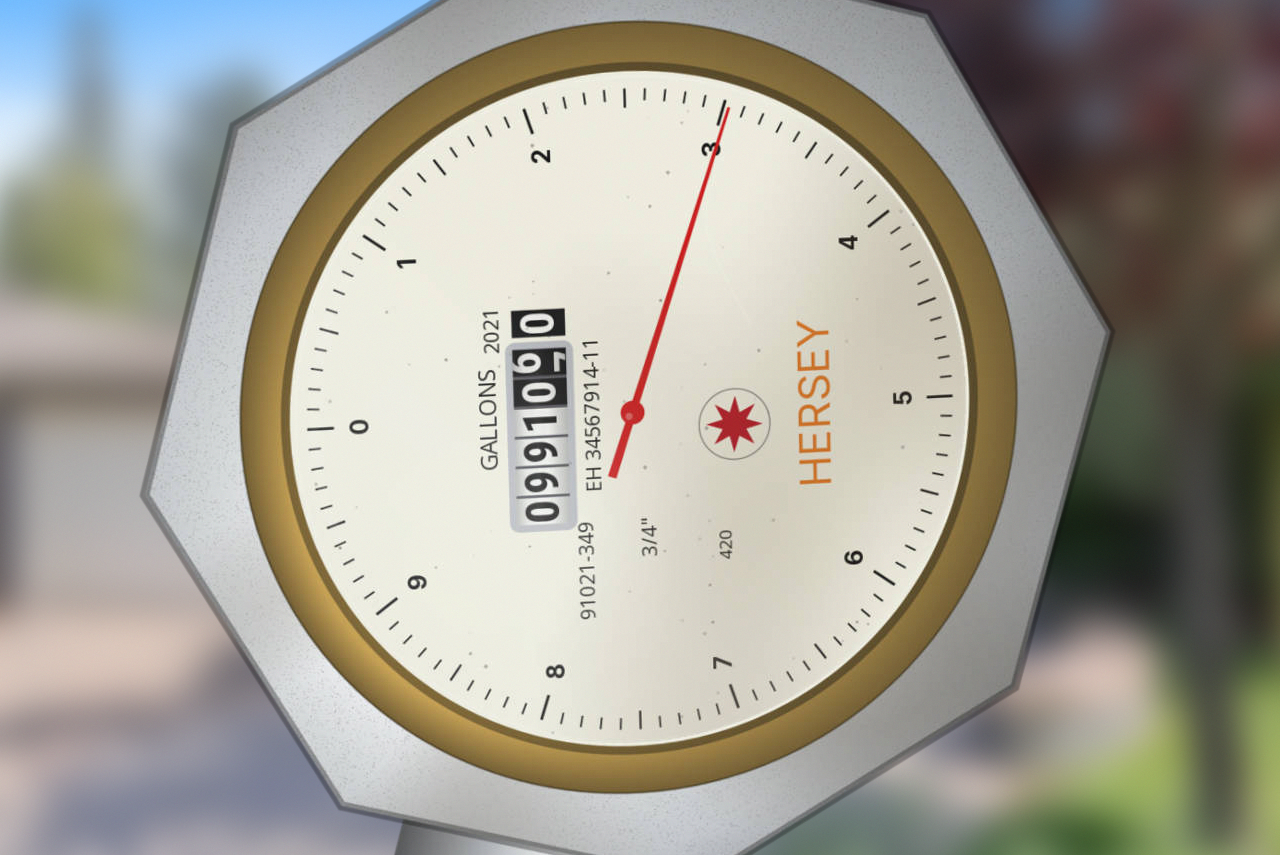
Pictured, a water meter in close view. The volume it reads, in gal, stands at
991063.0 gal
